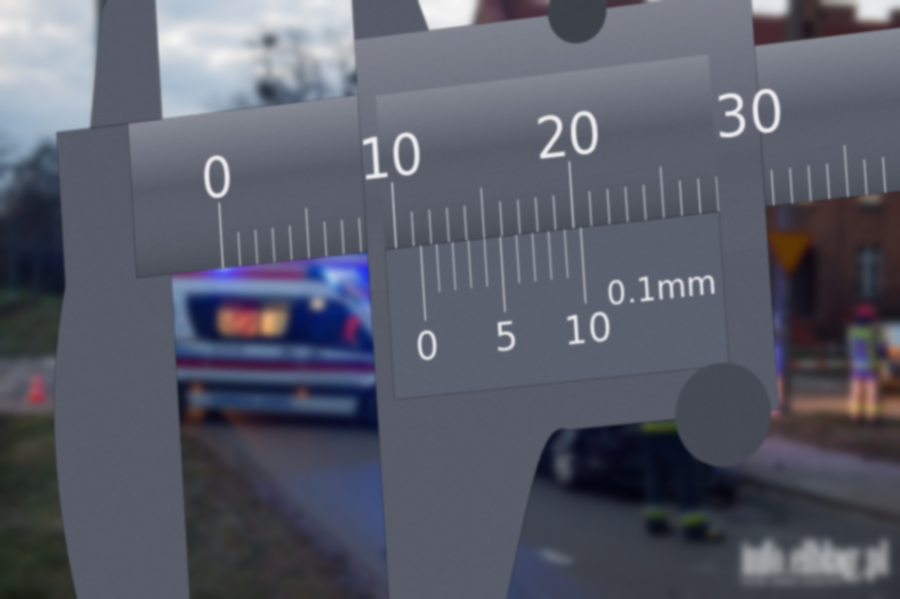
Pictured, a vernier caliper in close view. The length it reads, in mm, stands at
11.4 mm
